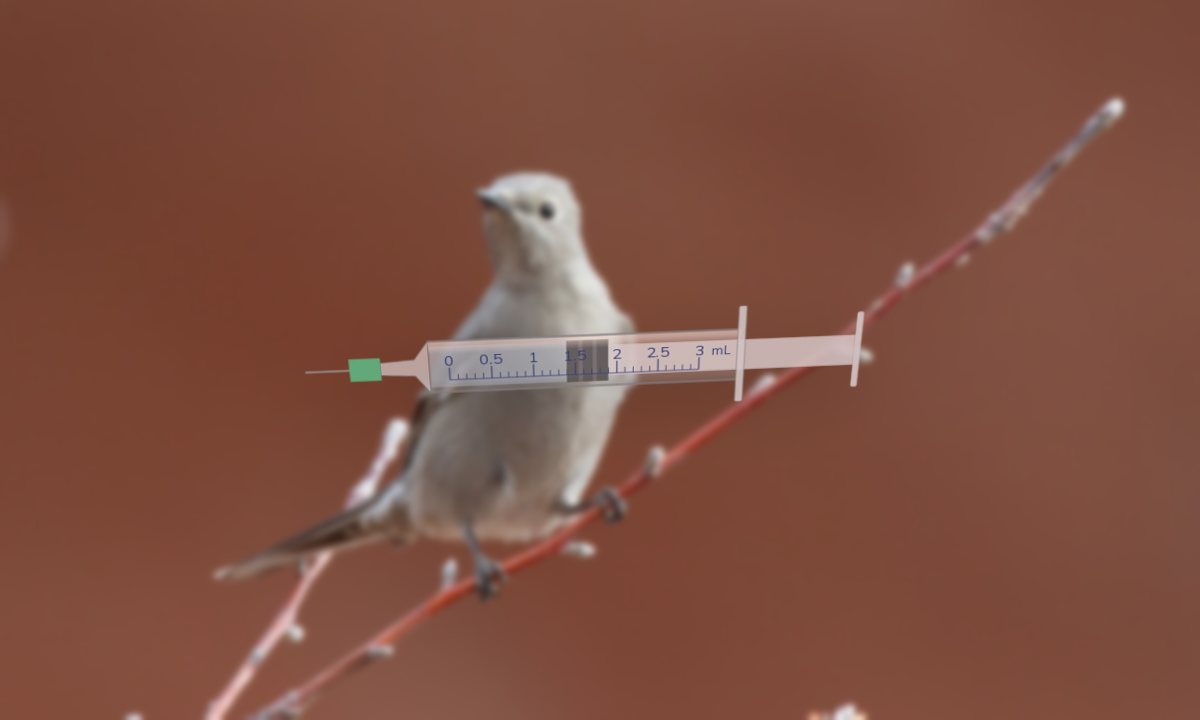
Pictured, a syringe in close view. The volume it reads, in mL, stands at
1.4 mL
